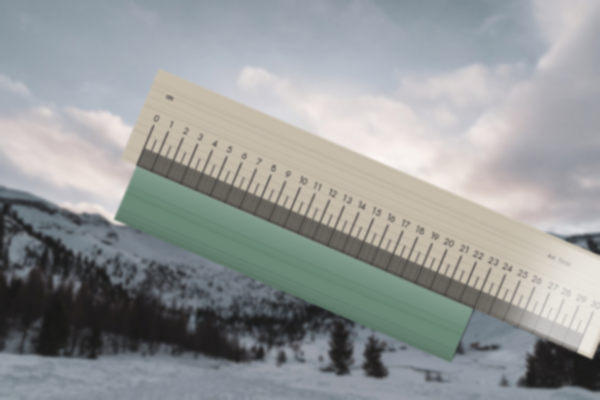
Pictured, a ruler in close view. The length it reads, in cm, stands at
23 cm
